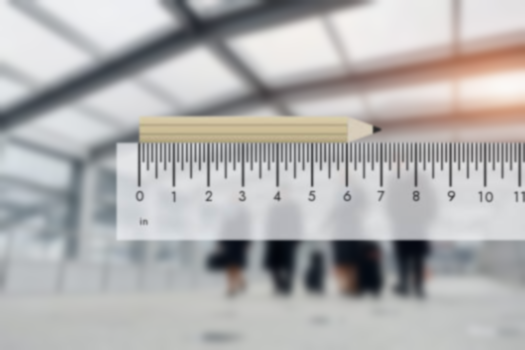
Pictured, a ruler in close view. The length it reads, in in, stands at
7 in
